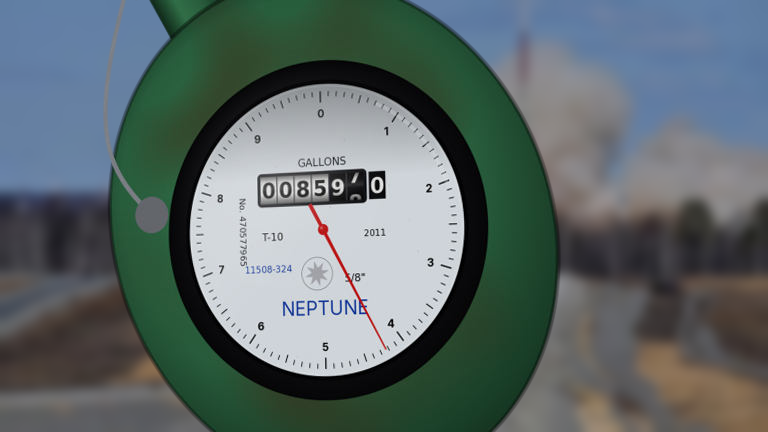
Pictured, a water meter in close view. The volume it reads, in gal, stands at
85974.2 gal
